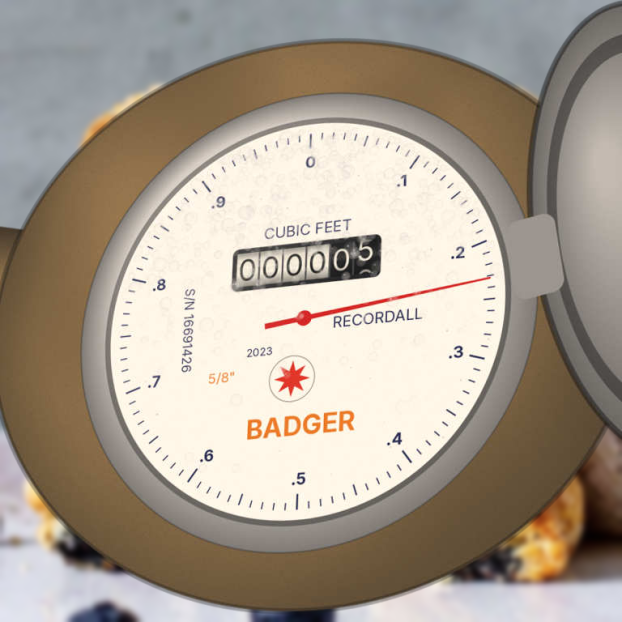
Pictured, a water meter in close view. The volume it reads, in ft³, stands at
5.23 ft³
